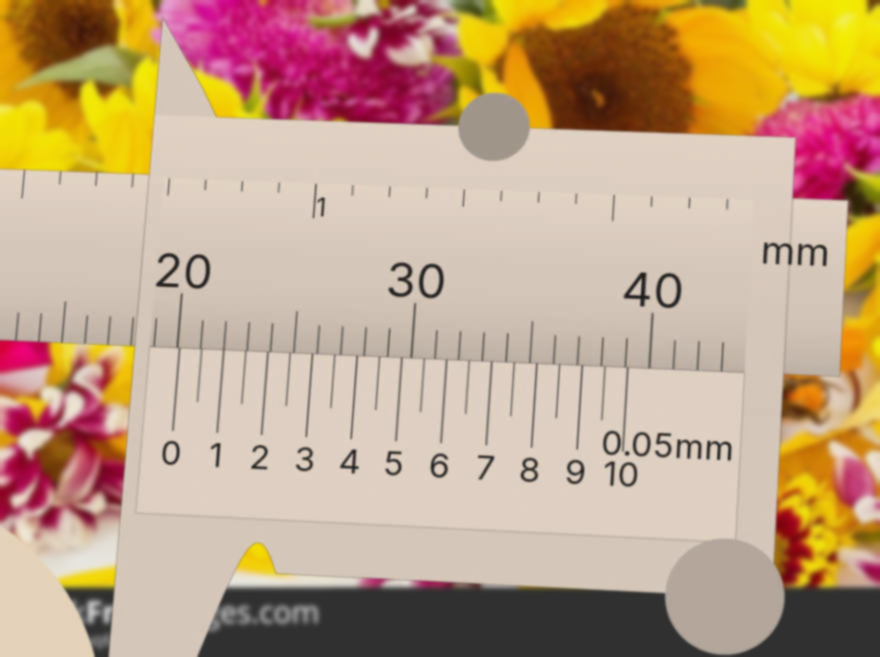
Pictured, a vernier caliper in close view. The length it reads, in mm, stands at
20.1 mm
